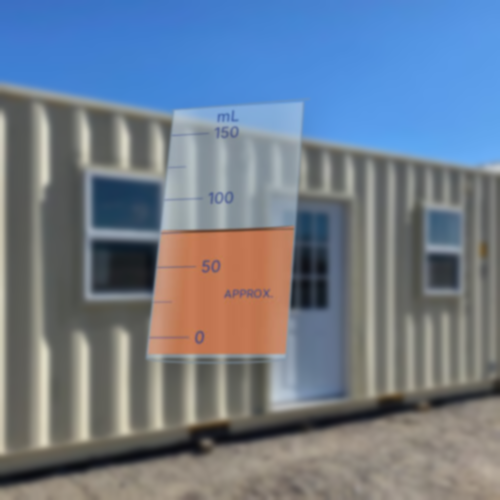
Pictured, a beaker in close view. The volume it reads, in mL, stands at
75 mL
